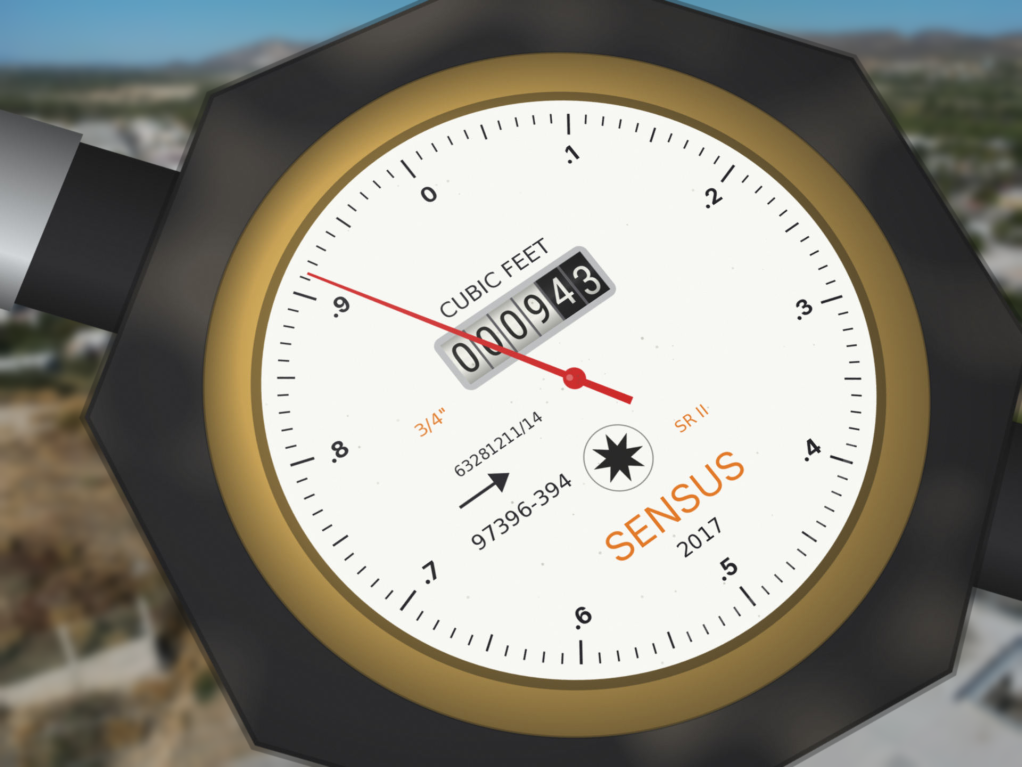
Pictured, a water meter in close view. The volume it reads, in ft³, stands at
942.91 ft³
